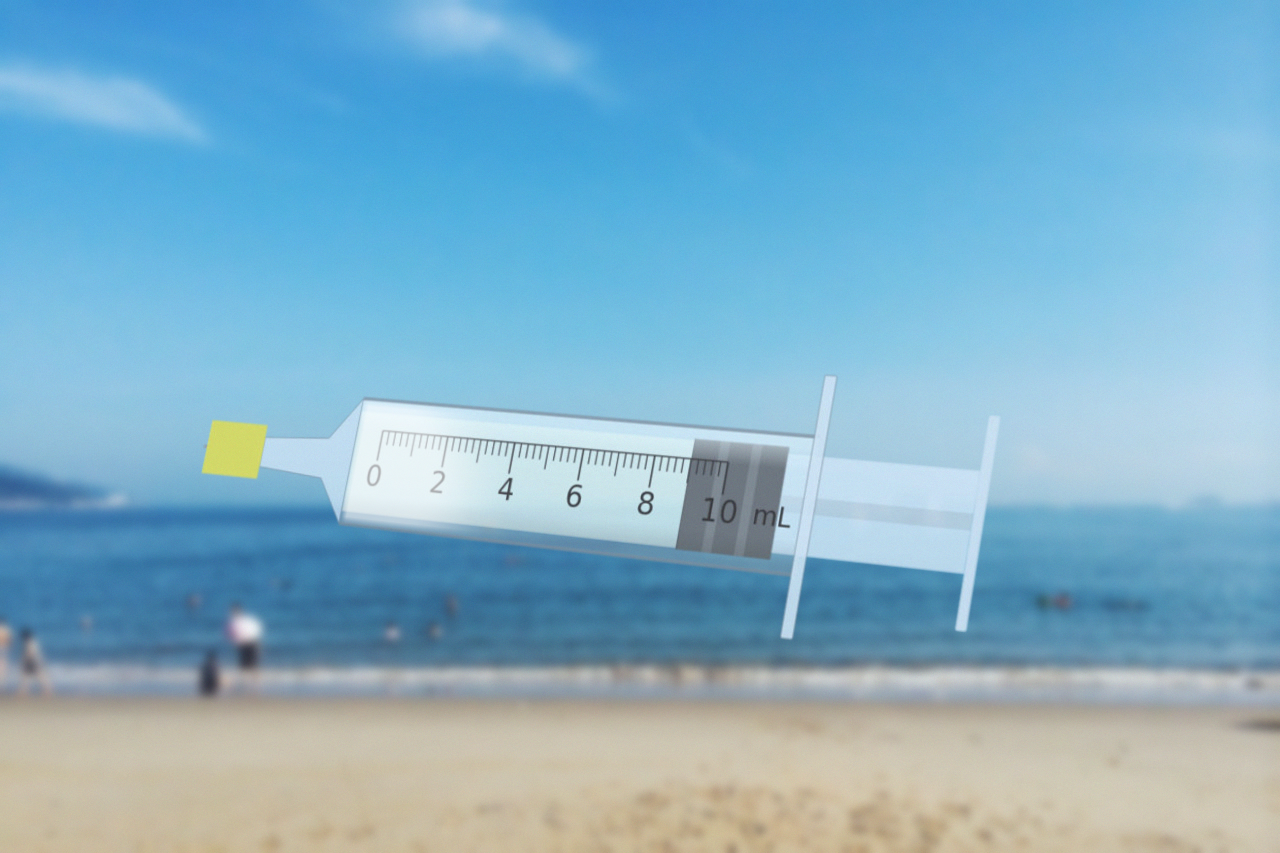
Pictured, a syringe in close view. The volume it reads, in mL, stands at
9 mL
